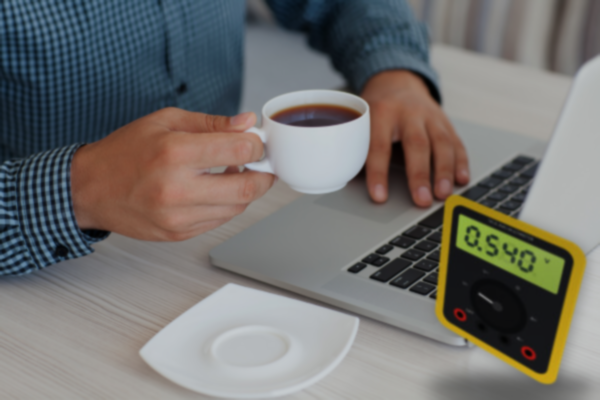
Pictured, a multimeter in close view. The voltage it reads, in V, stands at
0.540 V
